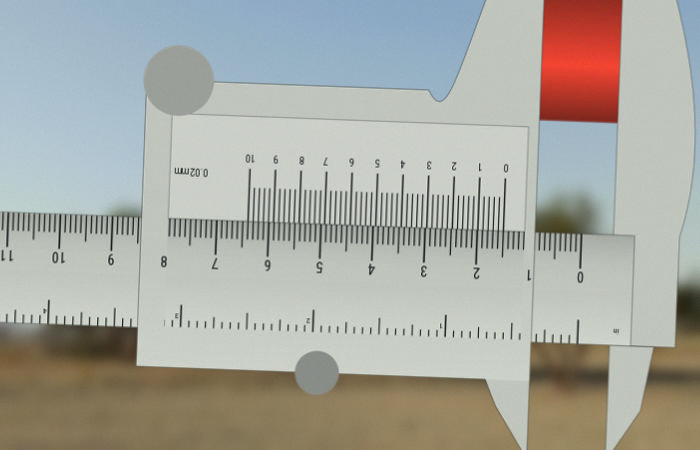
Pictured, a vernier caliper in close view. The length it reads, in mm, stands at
15.0 mm
